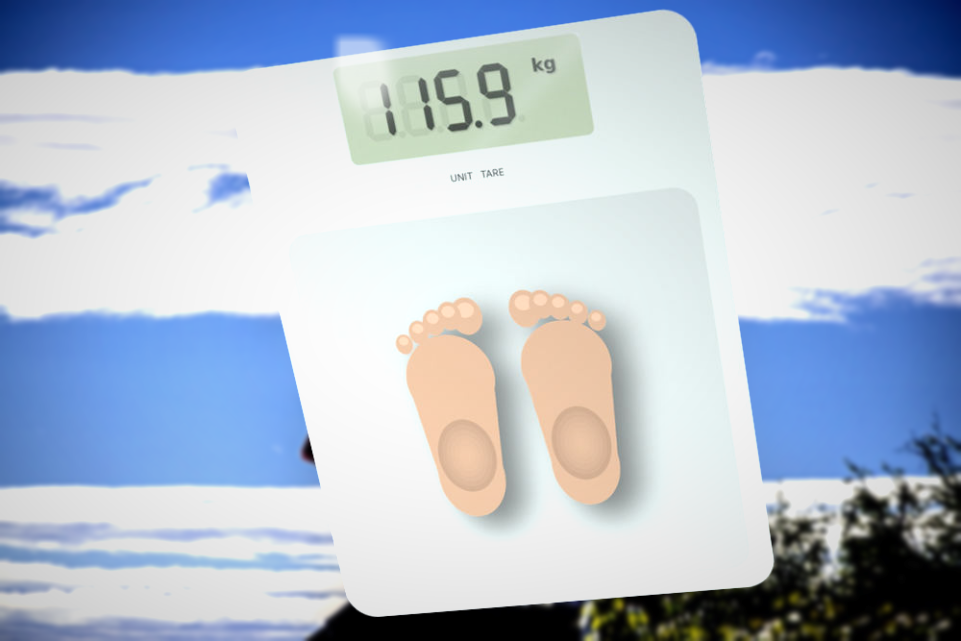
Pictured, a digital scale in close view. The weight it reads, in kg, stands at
115.9 kg
